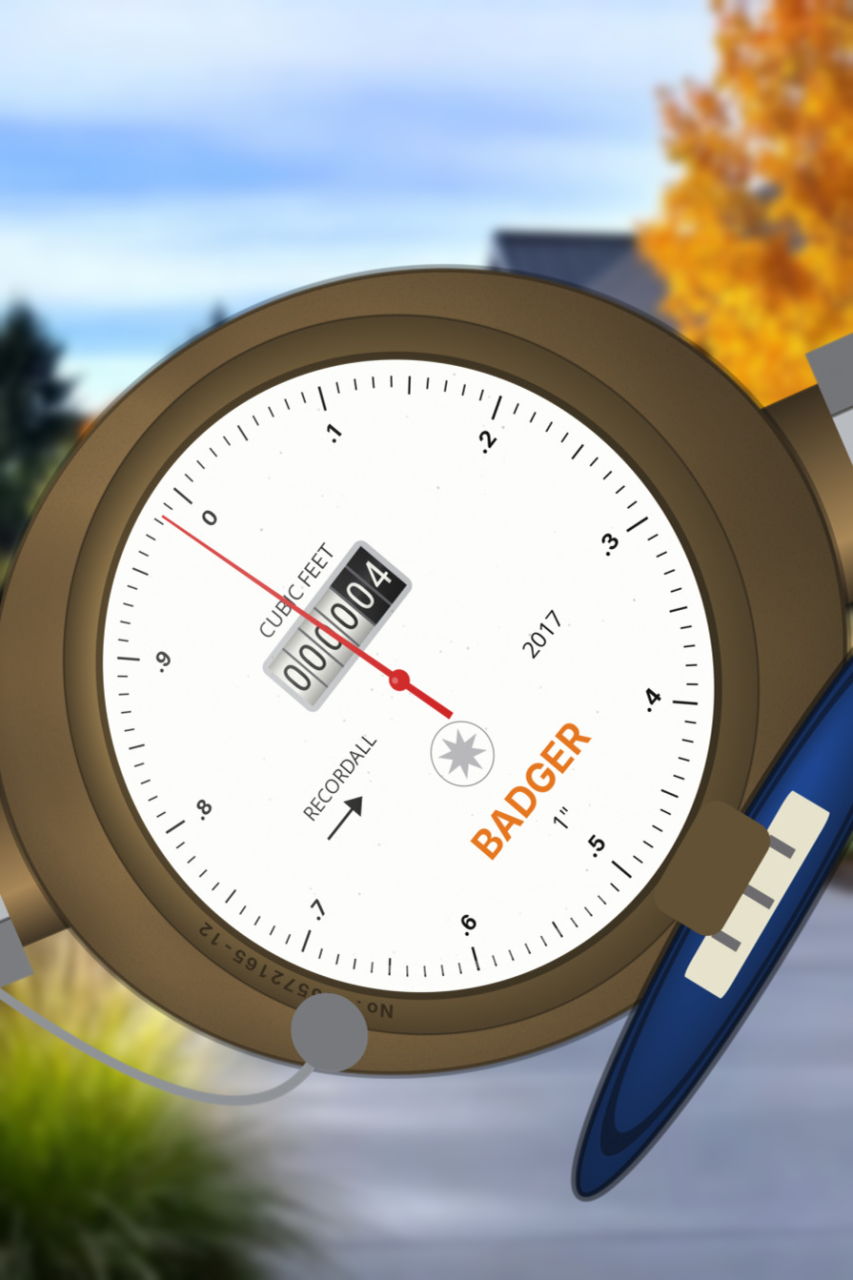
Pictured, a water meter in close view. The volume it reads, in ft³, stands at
3.98 ft³
